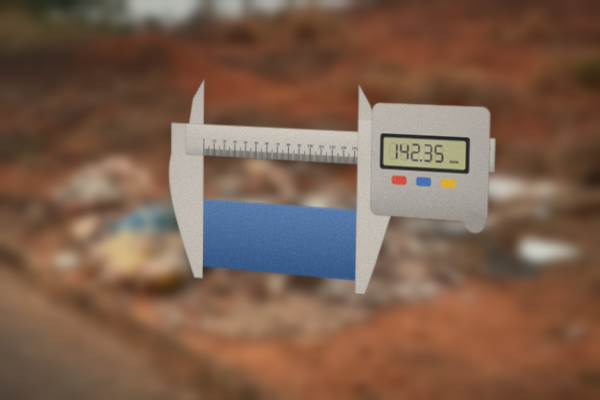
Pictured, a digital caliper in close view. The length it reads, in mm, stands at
142.35 mm
